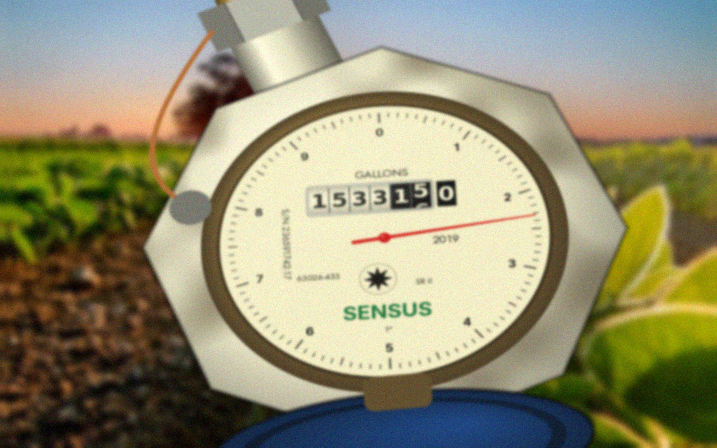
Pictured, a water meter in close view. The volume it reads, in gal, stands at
1533152.3 gal
